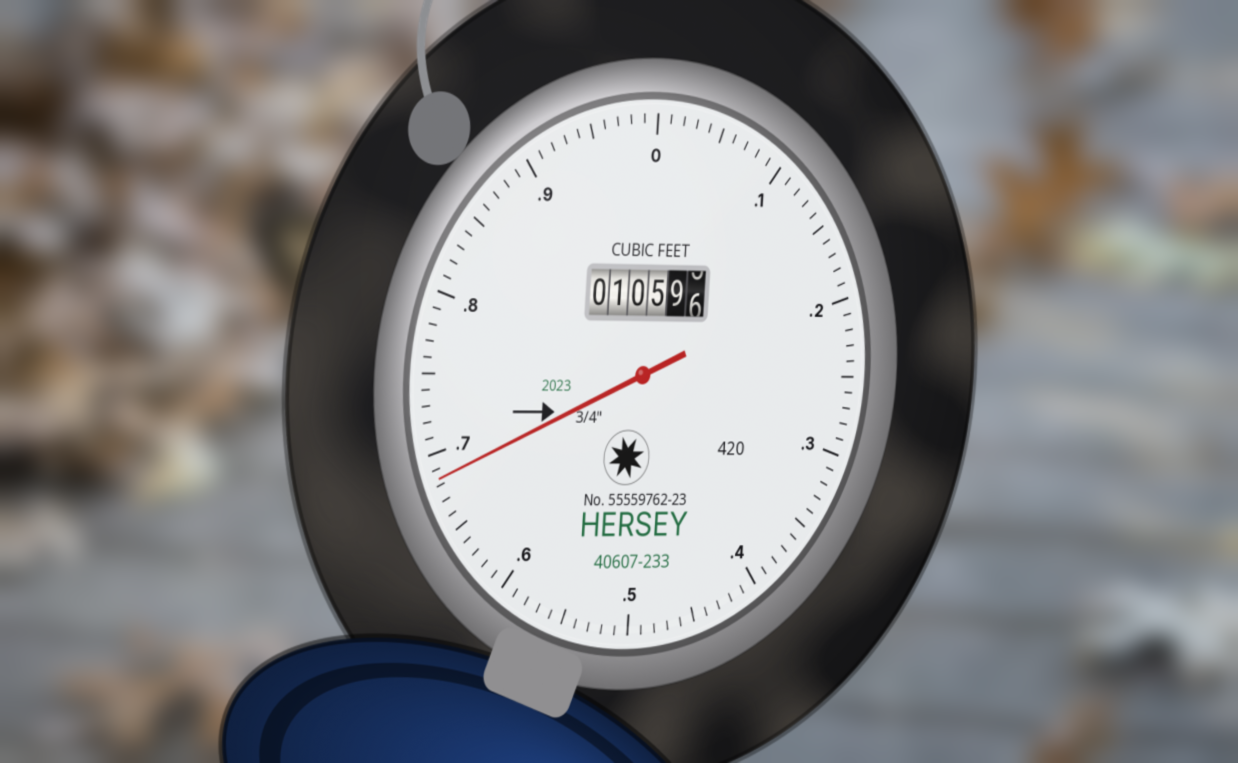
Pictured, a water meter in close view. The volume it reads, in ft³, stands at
10595.68 ft³
